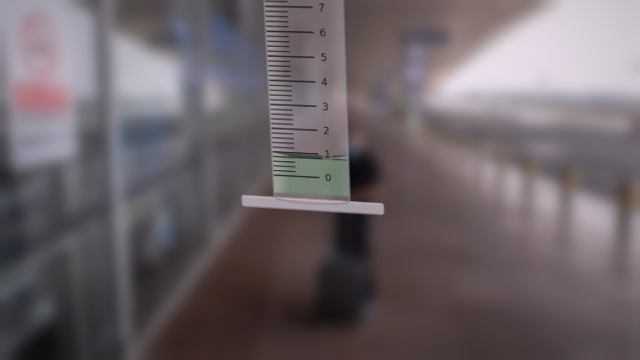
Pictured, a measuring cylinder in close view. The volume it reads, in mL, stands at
0.8 mL
